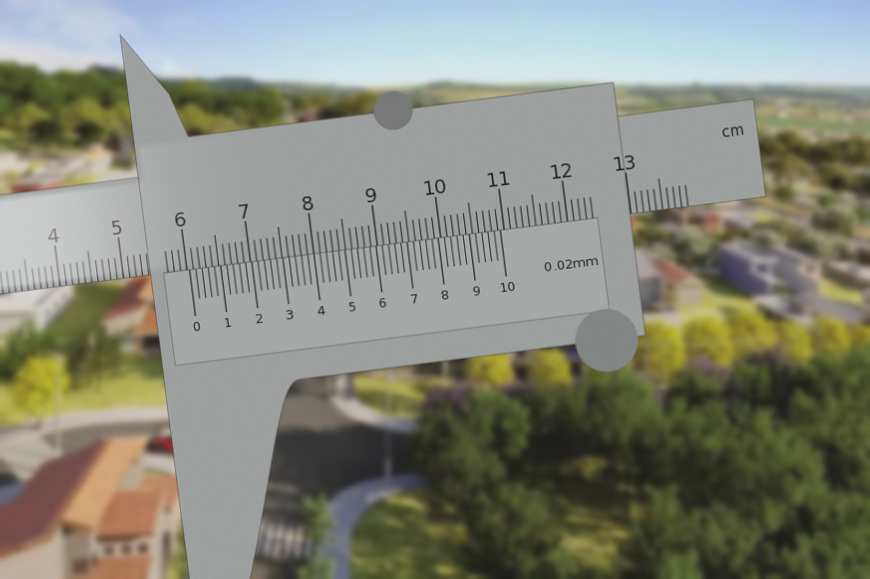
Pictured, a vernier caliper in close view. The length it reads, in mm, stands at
60.4 mm
